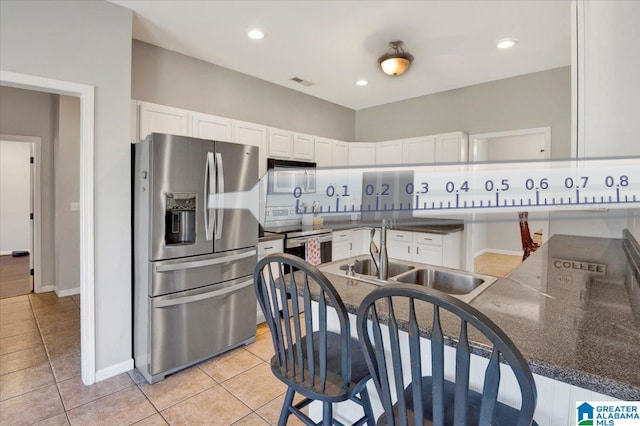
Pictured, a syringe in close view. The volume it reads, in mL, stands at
0.16 mL
